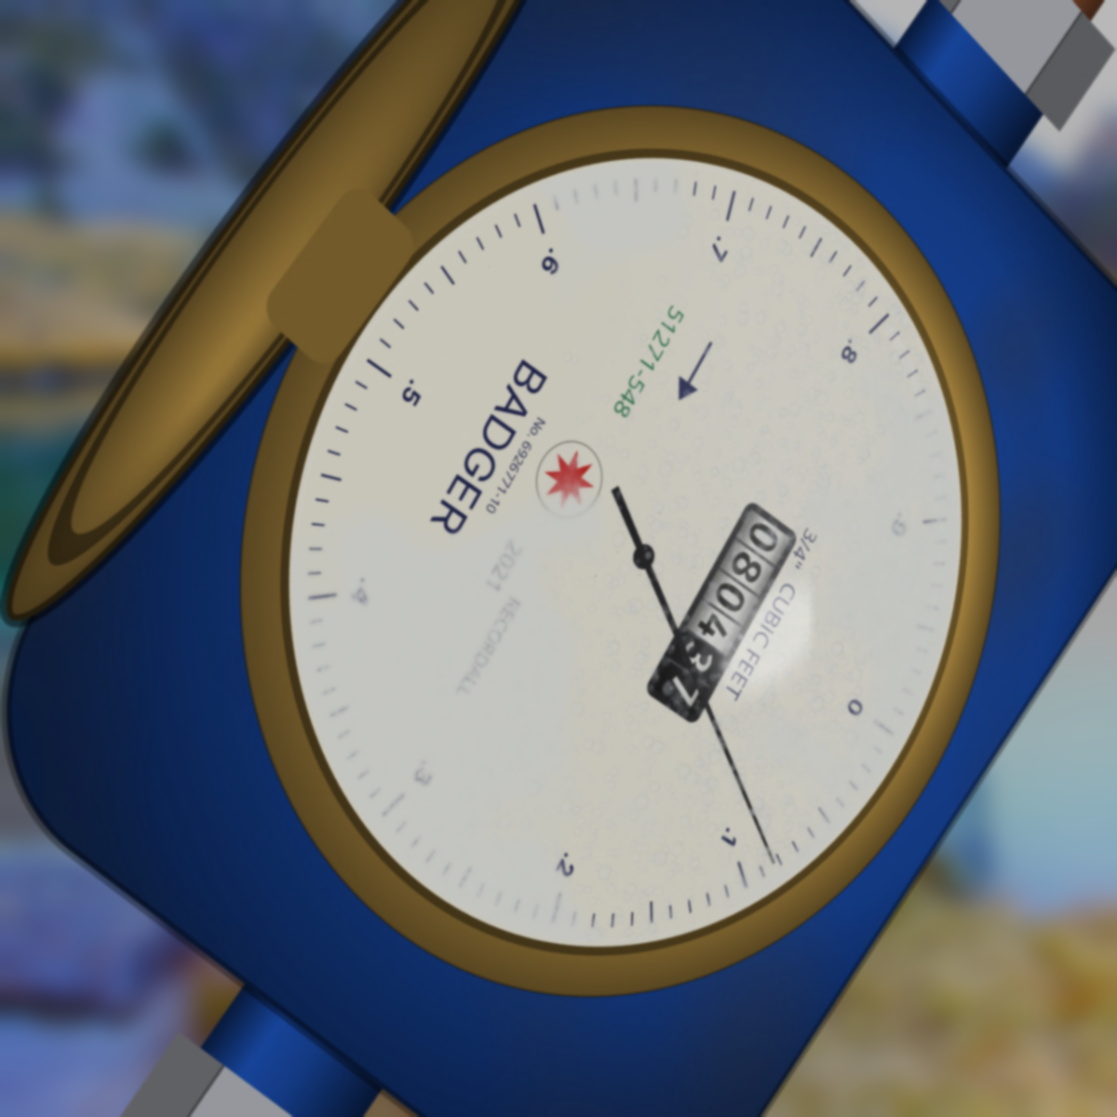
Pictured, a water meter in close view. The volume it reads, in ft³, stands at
80437.08 ft³
